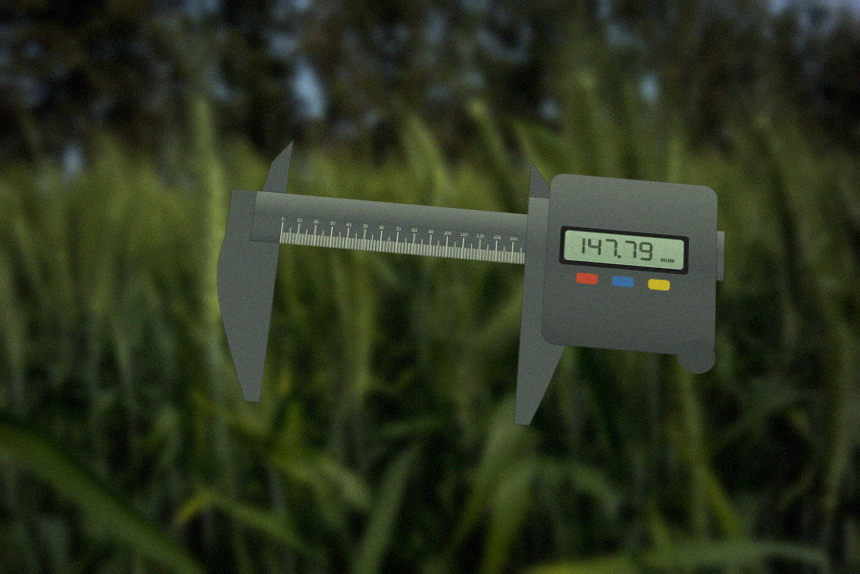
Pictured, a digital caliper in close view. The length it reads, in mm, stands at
147.79 mm
